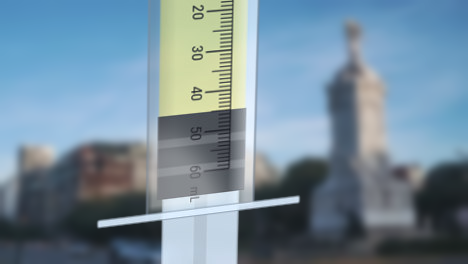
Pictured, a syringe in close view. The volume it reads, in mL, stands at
45 mL
